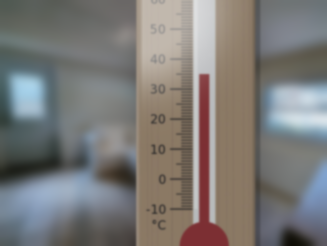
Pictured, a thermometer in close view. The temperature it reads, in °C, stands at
35 °C
